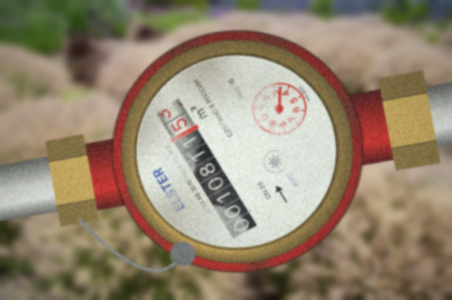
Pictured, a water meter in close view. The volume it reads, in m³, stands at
10811.533 m³
